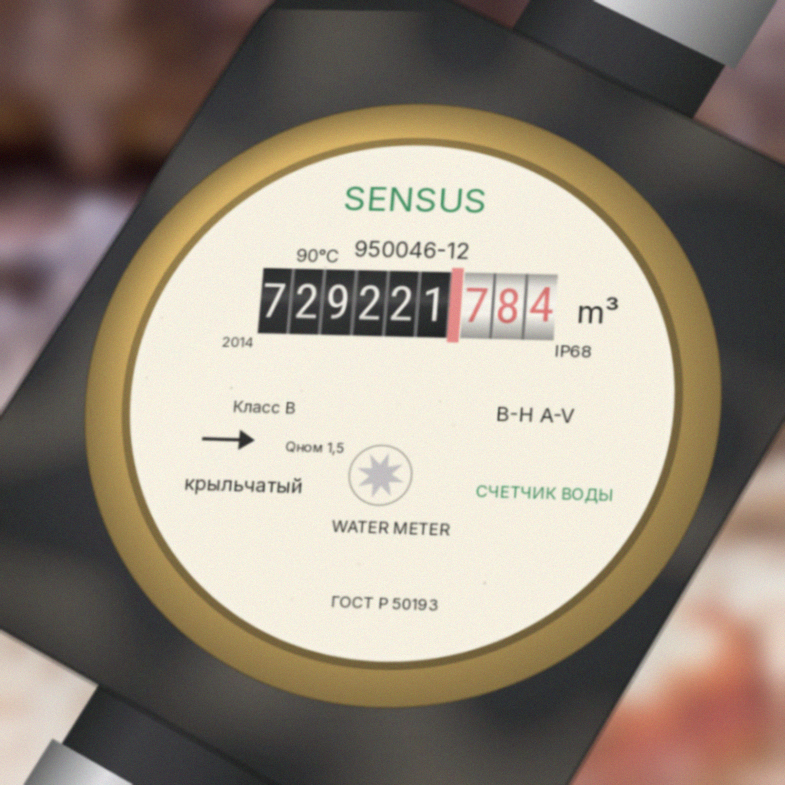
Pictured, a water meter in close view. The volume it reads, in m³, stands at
729221.784 m³
